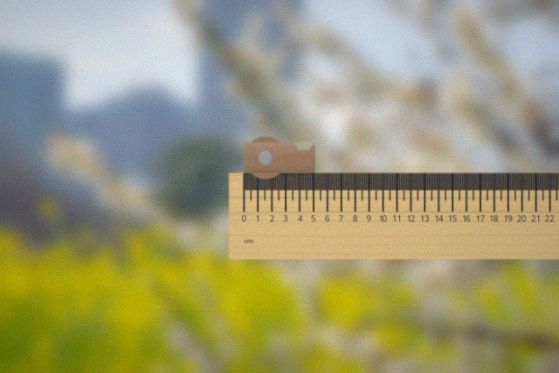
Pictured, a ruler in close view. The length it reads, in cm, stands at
5 cm
